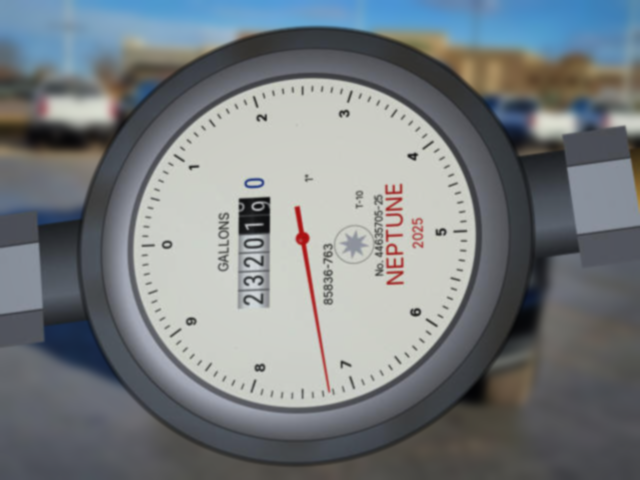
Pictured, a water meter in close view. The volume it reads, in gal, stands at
2320187.2 gal
